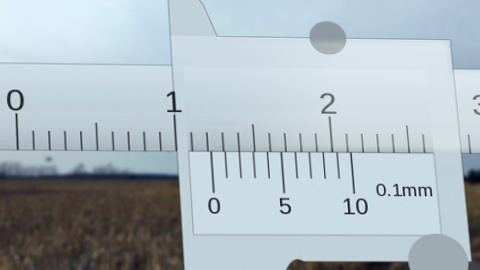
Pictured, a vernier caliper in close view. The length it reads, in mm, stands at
12.2 mm
